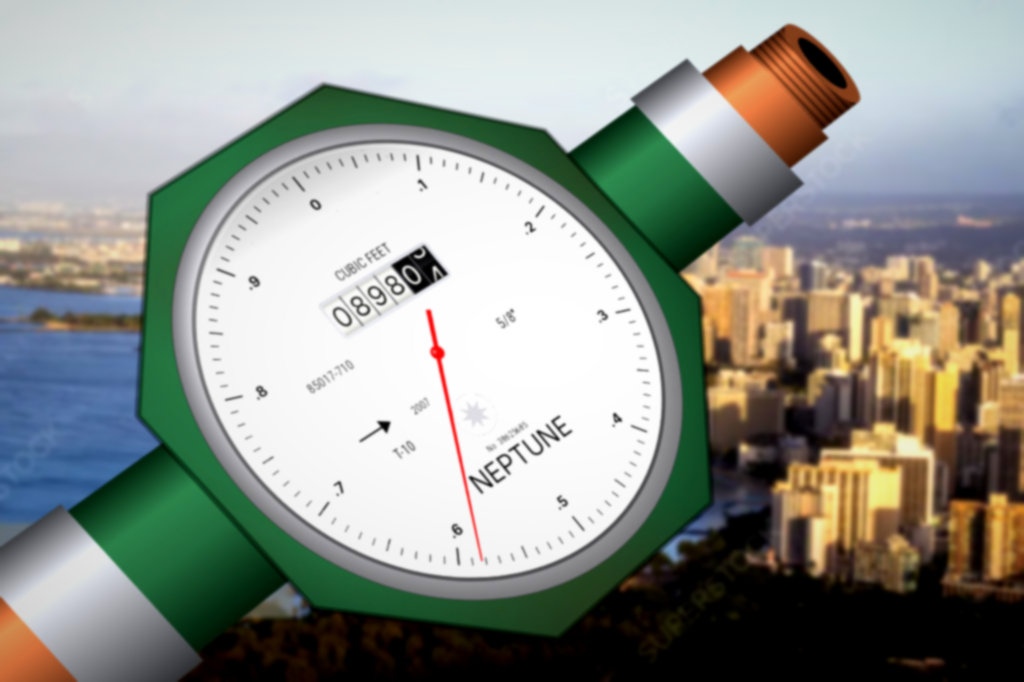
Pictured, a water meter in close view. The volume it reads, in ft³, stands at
89803.58 ft³
